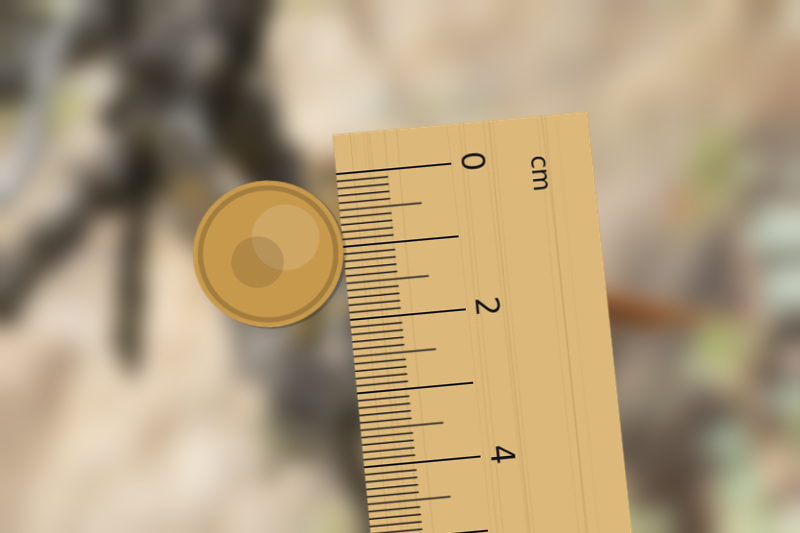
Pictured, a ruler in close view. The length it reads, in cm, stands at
2 cm
